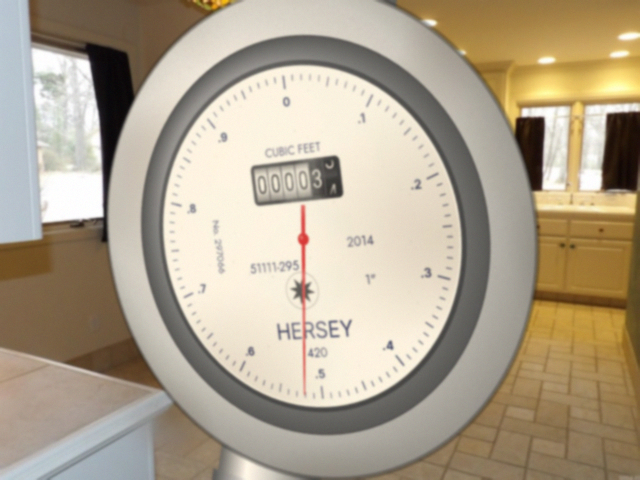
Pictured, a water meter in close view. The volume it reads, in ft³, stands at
33.52 ft³
